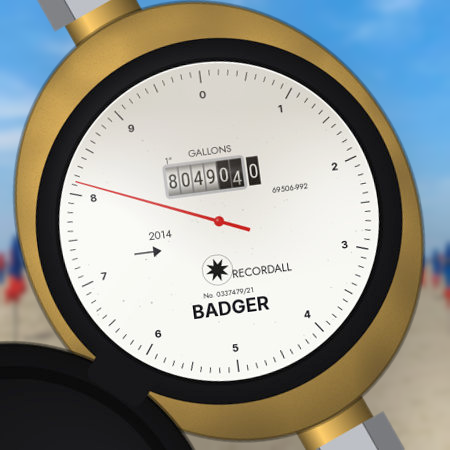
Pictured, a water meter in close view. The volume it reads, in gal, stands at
8049038.1 gal
